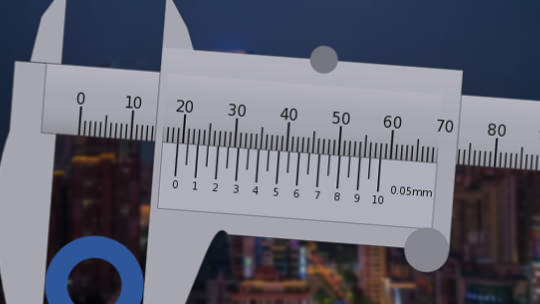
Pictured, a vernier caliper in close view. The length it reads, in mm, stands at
19.0 mm
